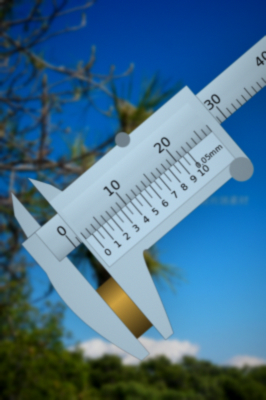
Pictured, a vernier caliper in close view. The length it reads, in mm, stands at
3.2 mm
